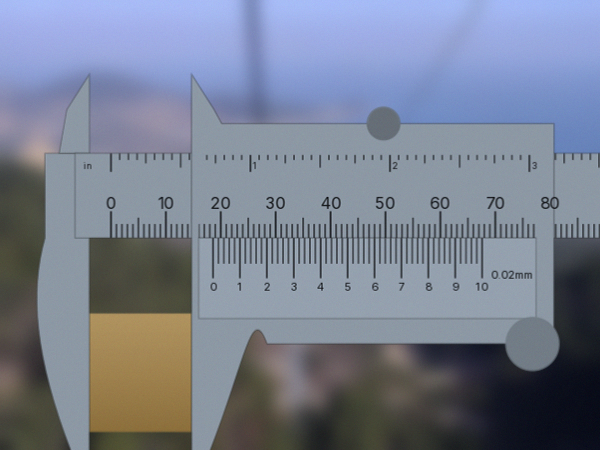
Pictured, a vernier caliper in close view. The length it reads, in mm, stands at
18.6 mm
